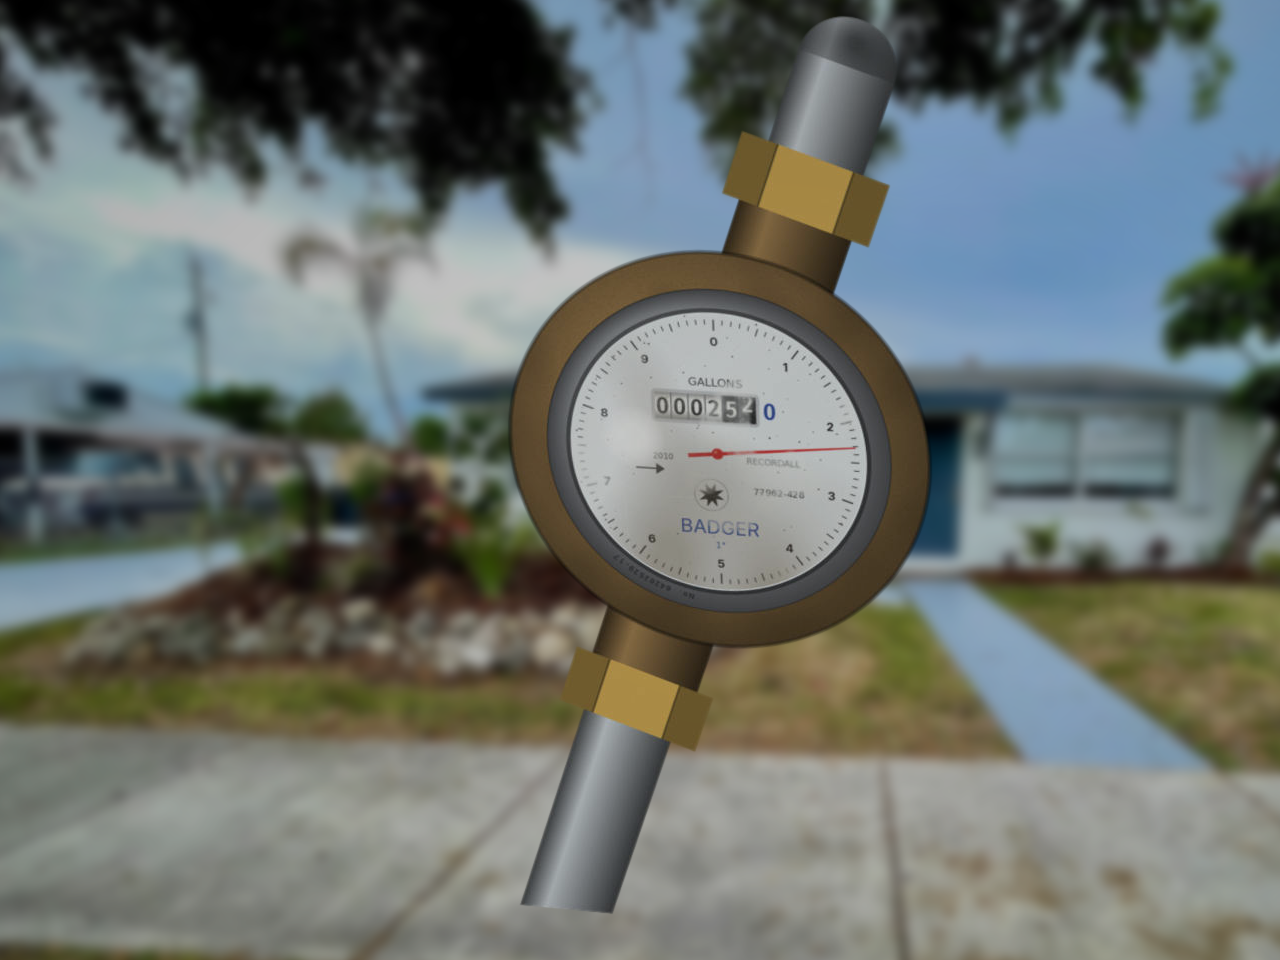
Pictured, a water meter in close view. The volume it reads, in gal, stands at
2522.3 gal
